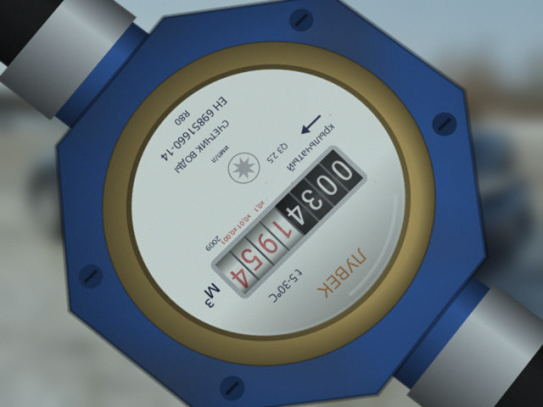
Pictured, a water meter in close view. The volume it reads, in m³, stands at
34.1954 m³
